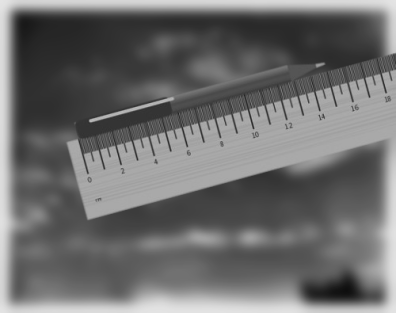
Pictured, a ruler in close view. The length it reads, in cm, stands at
15 cm
